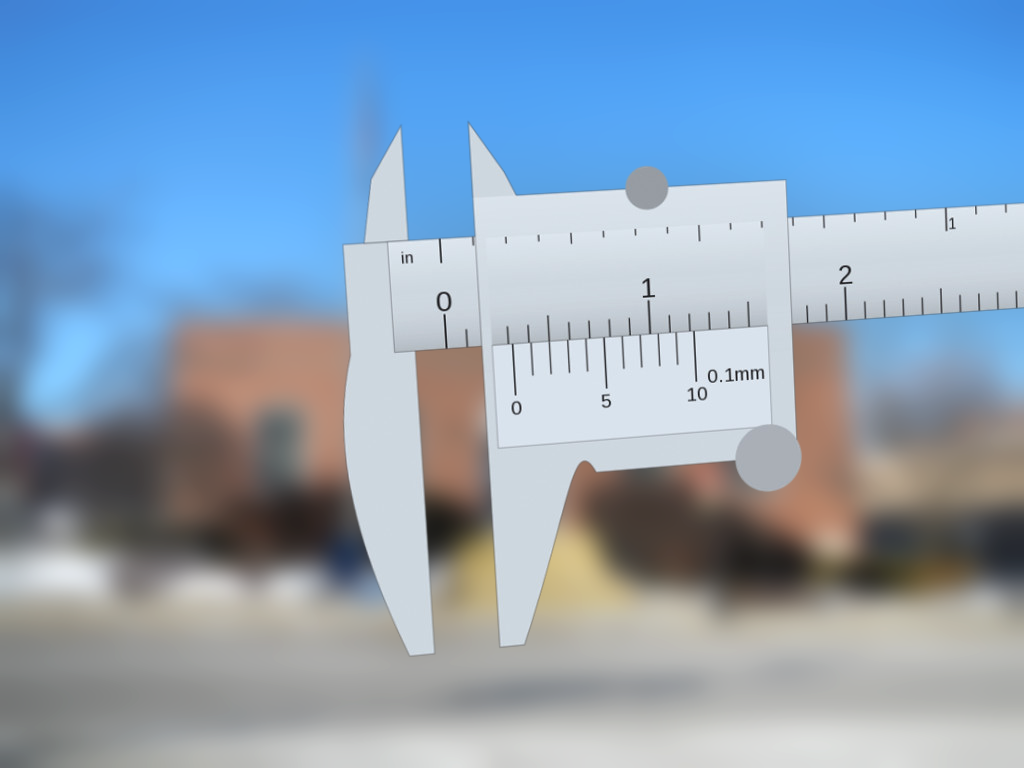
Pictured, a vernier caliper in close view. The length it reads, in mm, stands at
3.2 mm
